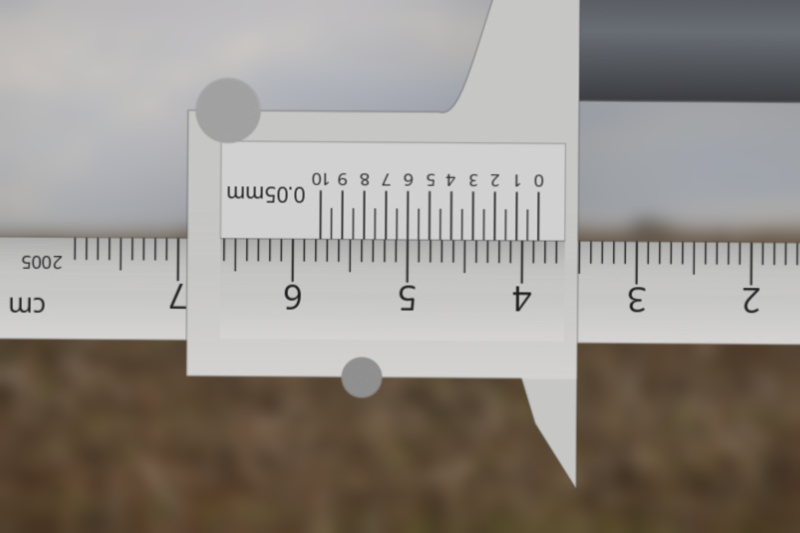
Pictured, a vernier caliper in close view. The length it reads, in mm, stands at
38.6 mm
